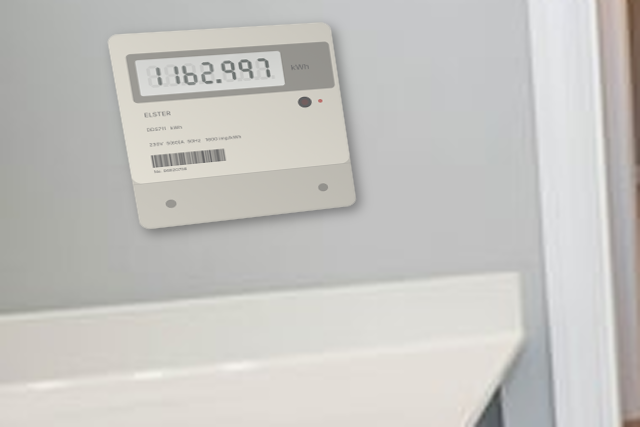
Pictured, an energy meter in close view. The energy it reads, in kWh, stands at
1162.997 kWh
